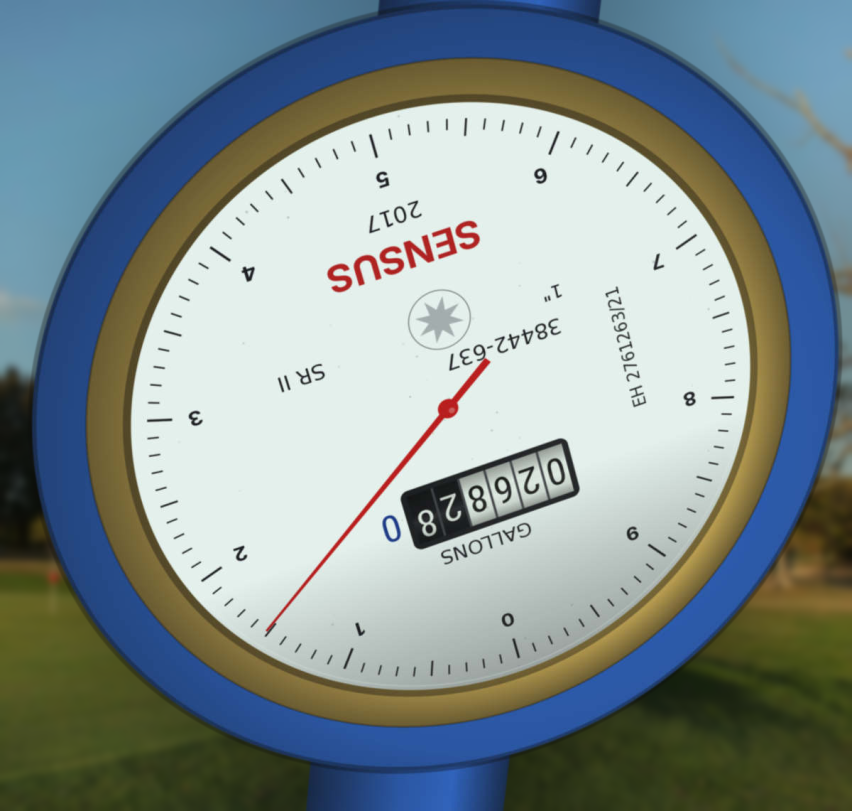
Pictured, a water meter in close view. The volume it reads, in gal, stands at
268281.5 gal
